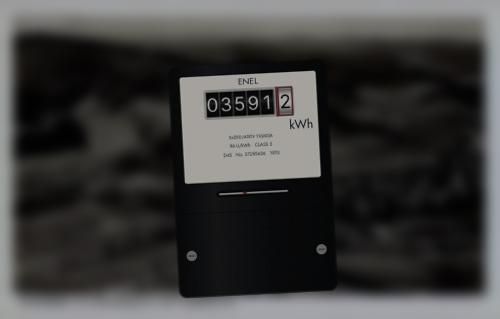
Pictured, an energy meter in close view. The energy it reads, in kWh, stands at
3591.2 kWh
